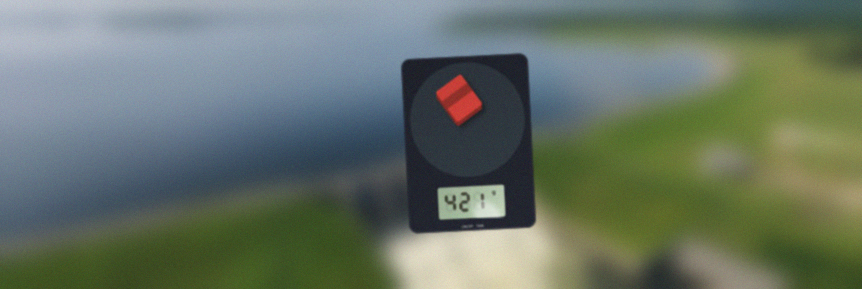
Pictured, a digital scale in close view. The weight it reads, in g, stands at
421 g
